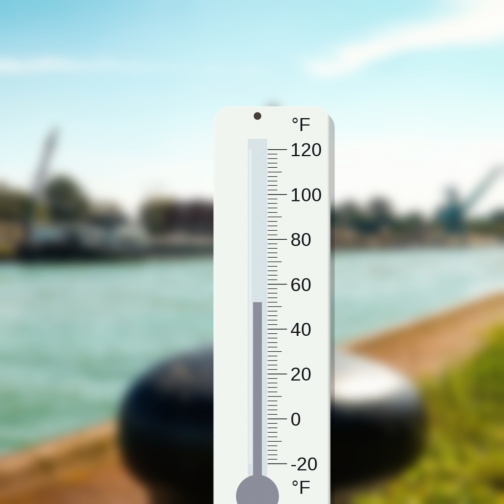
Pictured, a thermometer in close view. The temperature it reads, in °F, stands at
52 °F
